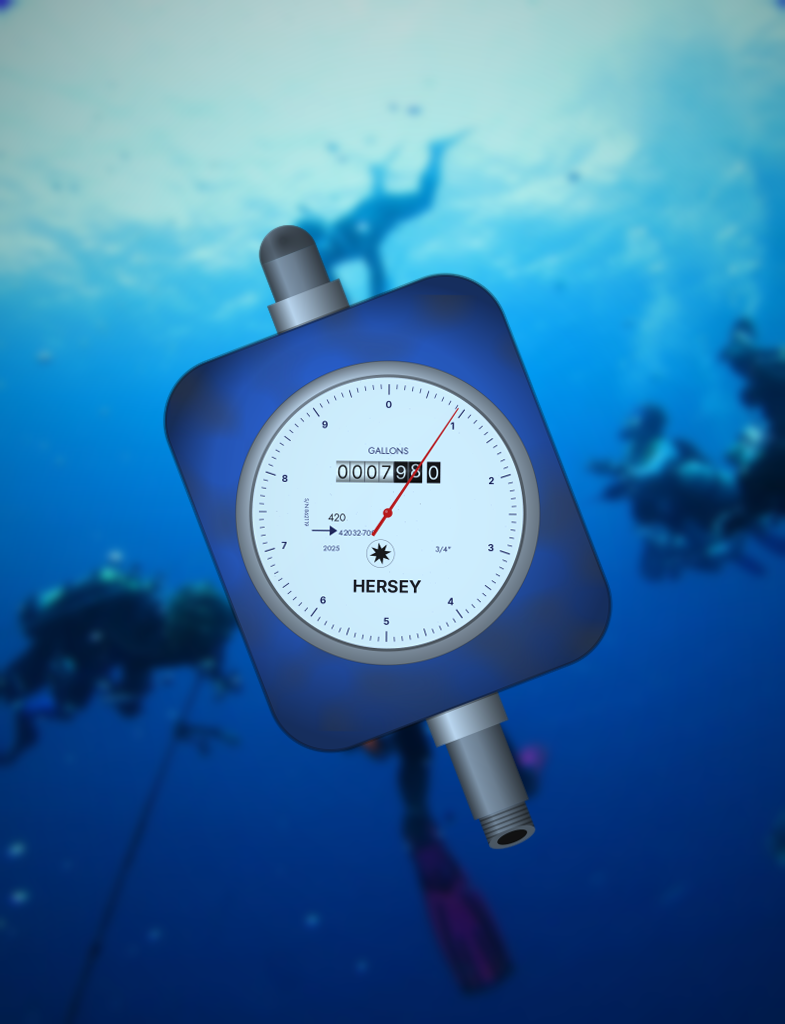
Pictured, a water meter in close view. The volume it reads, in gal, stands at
7980.9 gal
